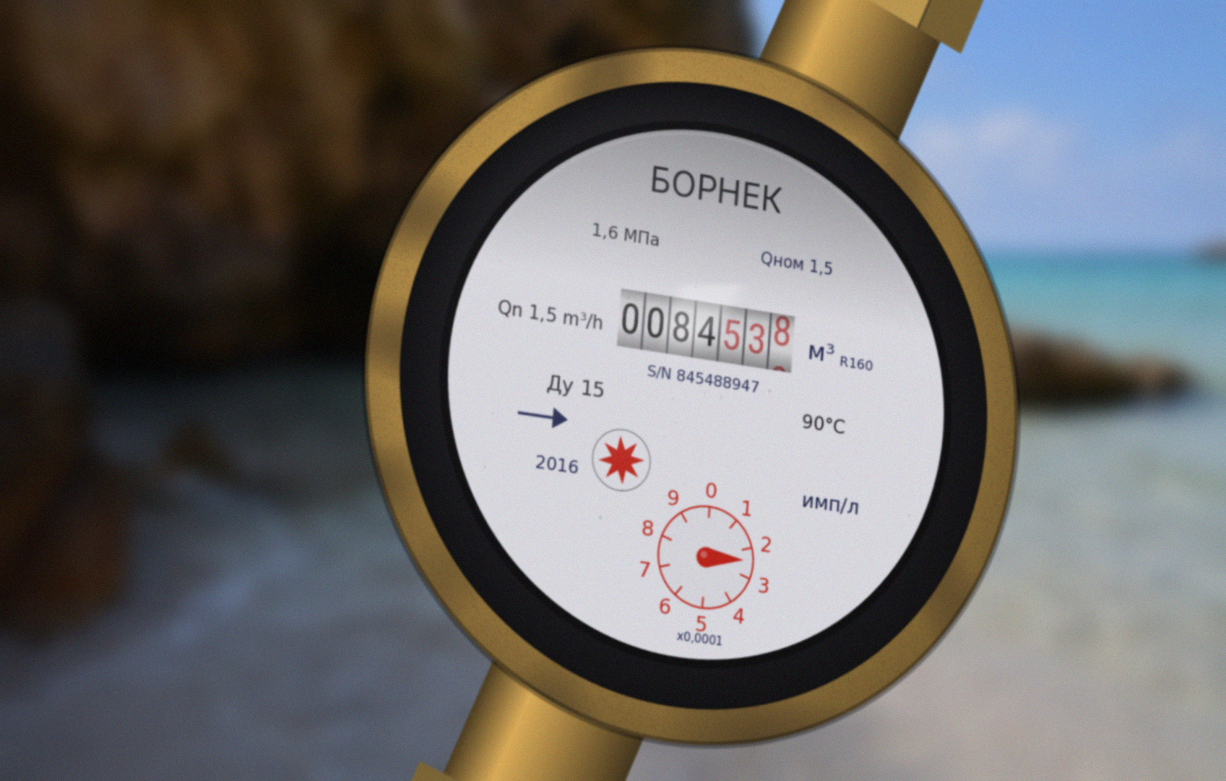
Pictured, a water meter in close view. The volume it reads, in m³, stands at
84.5382 m³
